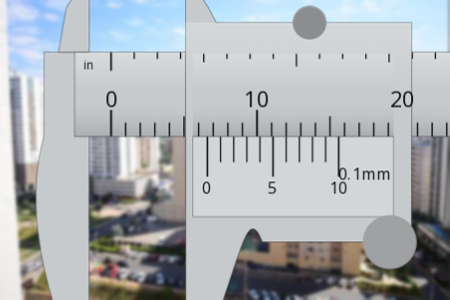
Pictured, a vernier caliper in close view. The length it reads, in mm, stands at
6.6 mm
